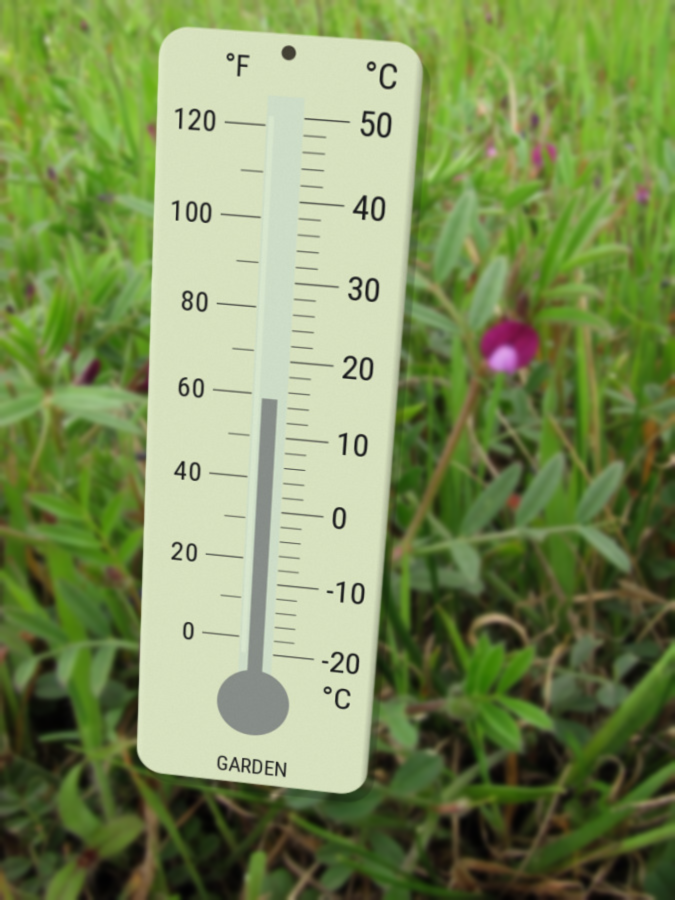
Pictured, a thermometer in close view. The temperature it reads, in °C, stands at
15 °C
